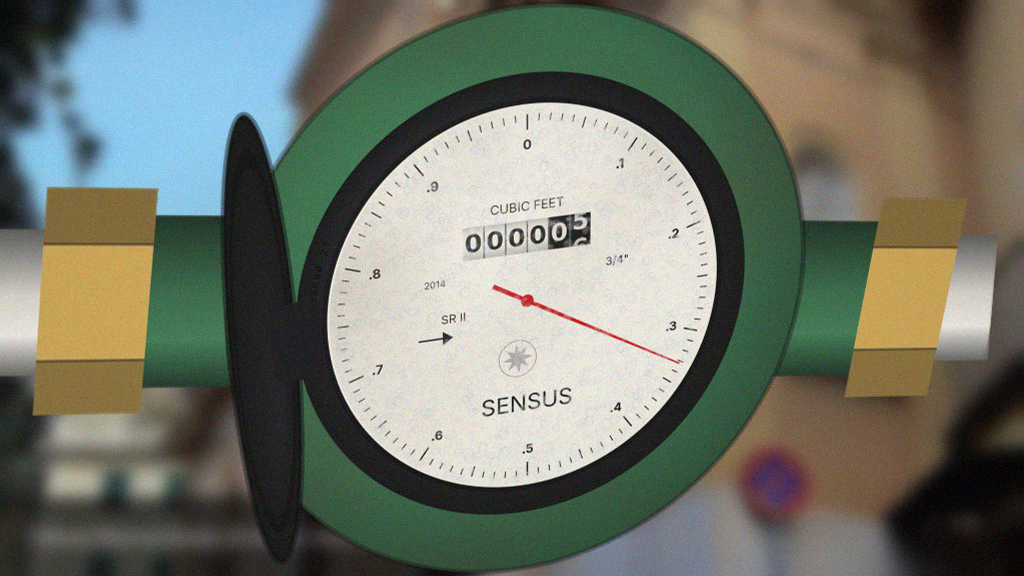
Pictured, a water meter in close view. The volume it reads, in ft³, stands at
5.33 ft³
